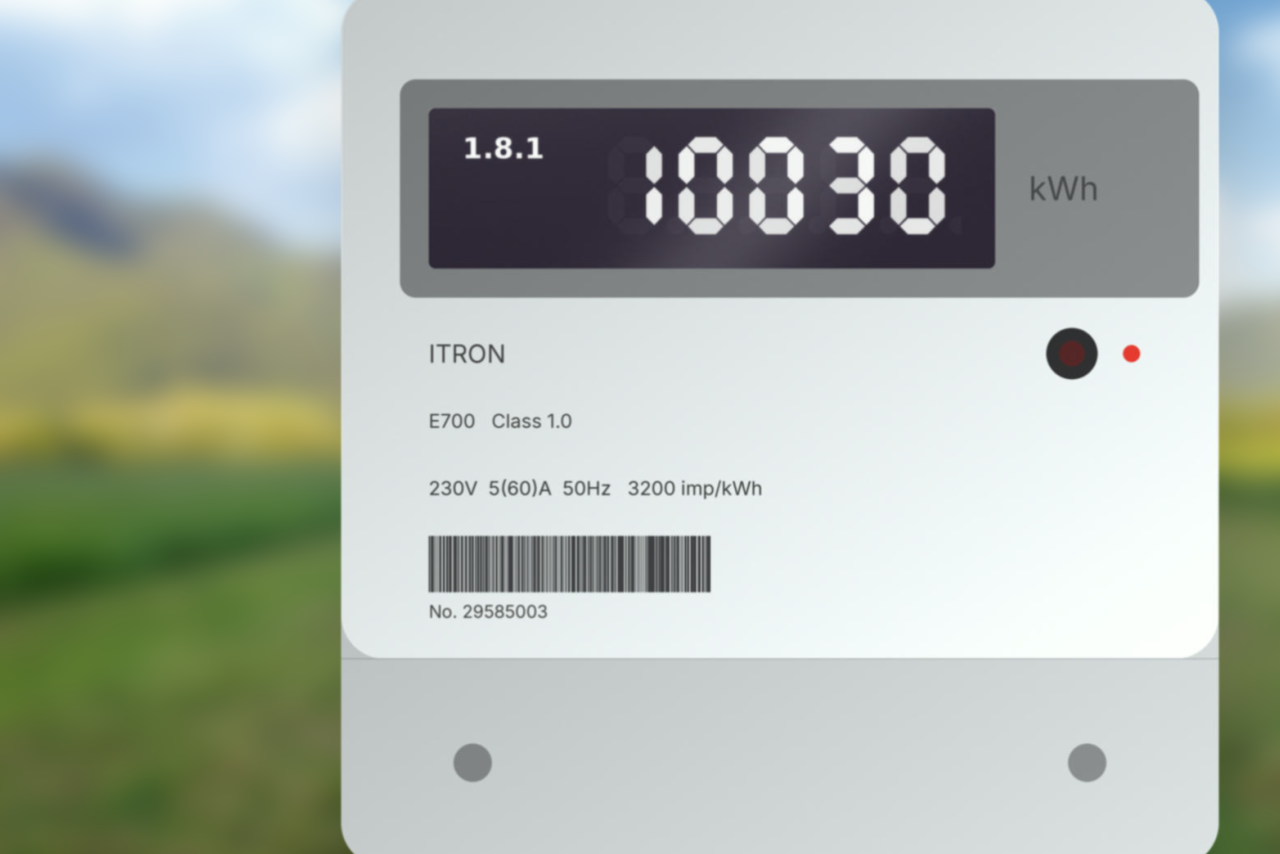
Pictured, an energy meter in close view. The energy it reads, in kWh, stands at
10030 kWh
